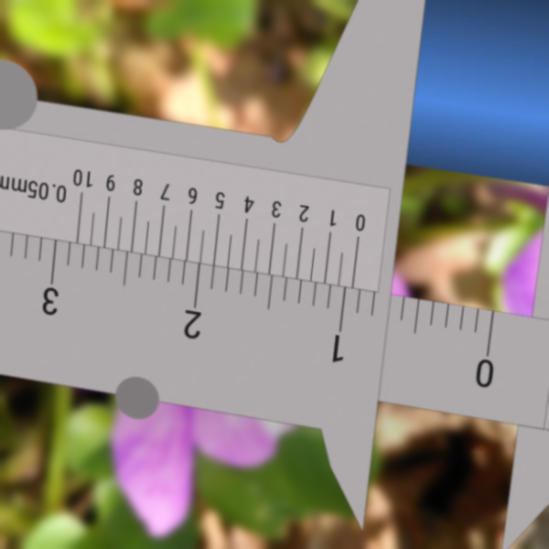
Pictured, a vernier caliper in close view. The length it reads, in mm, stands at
9.5 mm
